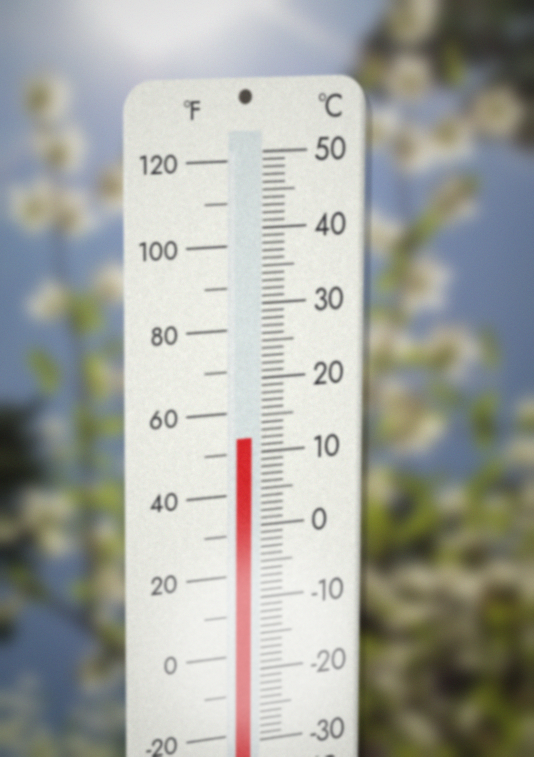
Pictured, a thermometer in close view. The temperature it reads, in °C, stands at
12 °C
